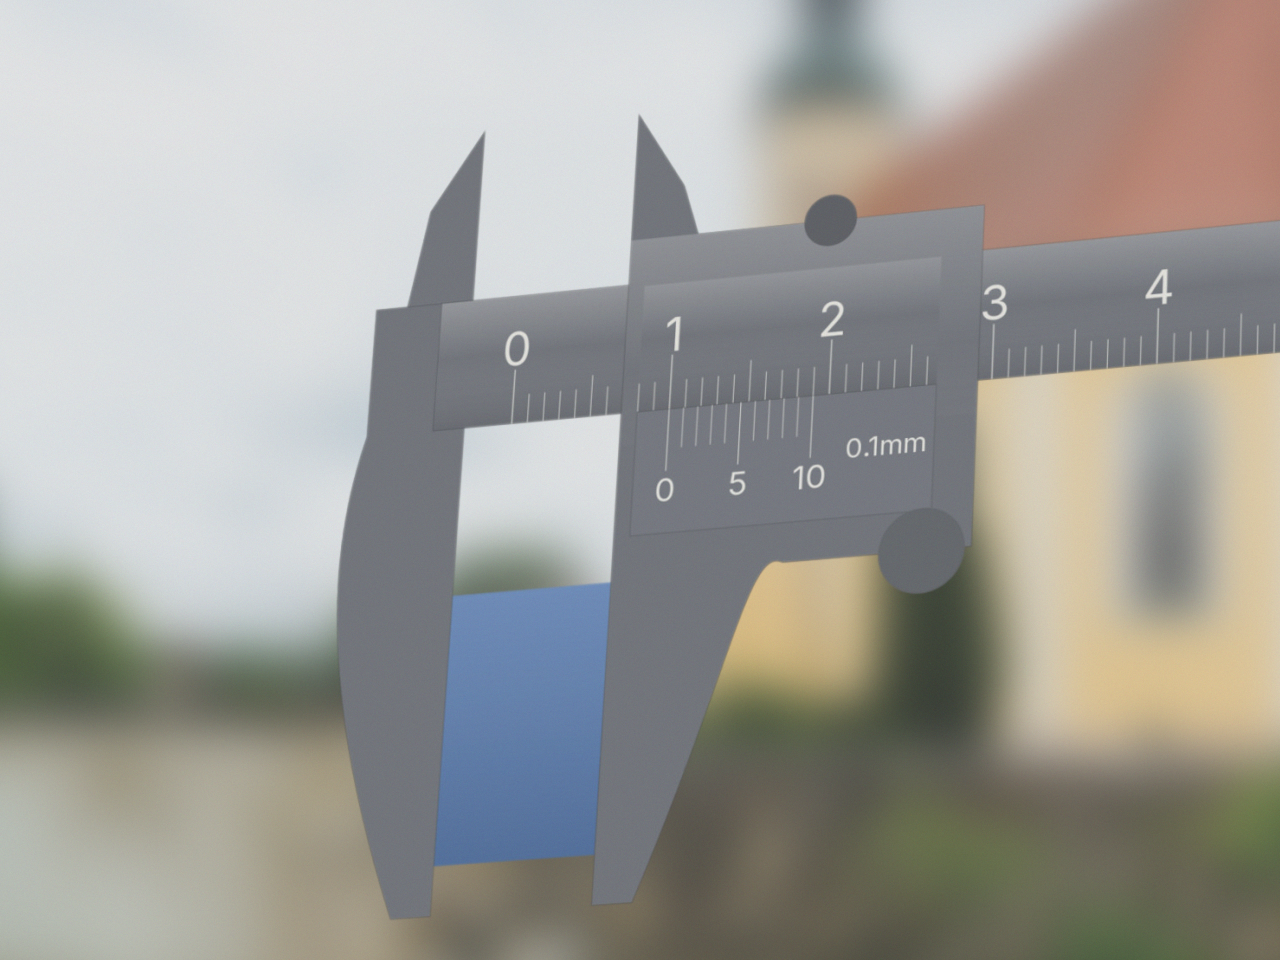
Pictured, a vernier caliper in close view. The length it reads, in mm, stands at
10.0 mm
